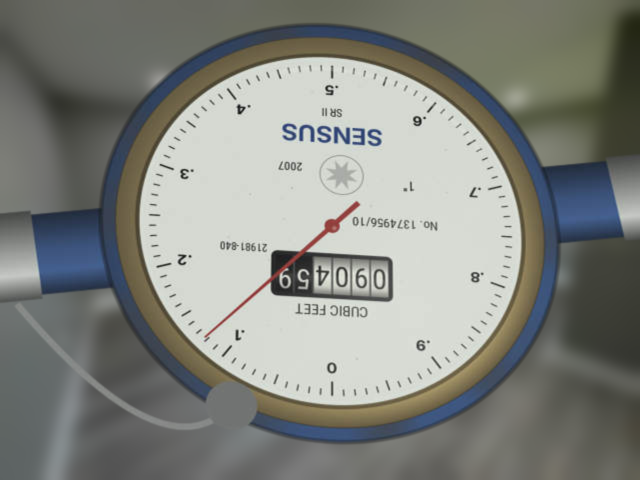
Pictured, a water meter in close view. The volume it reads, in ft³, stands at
90459.12 ft³
